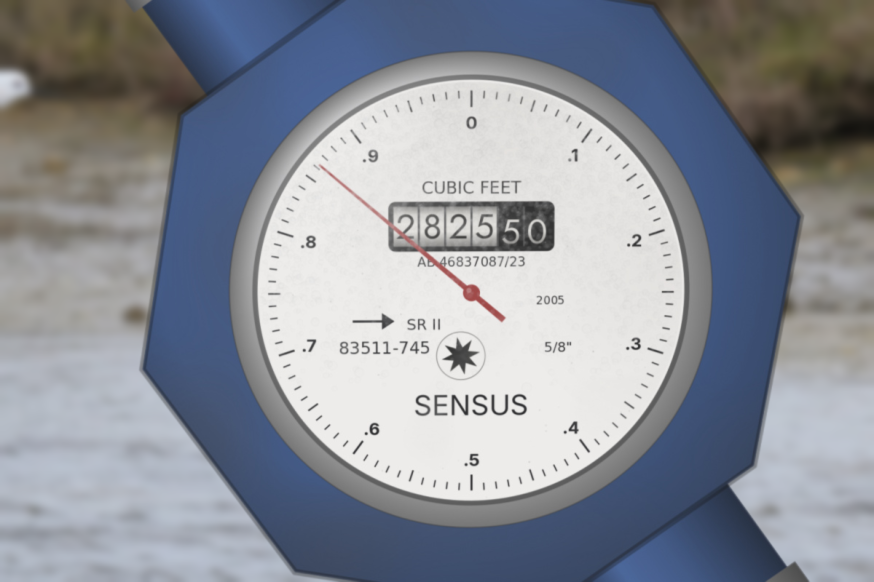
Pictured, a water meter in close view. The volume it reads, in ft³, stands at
282549.86 ft³
